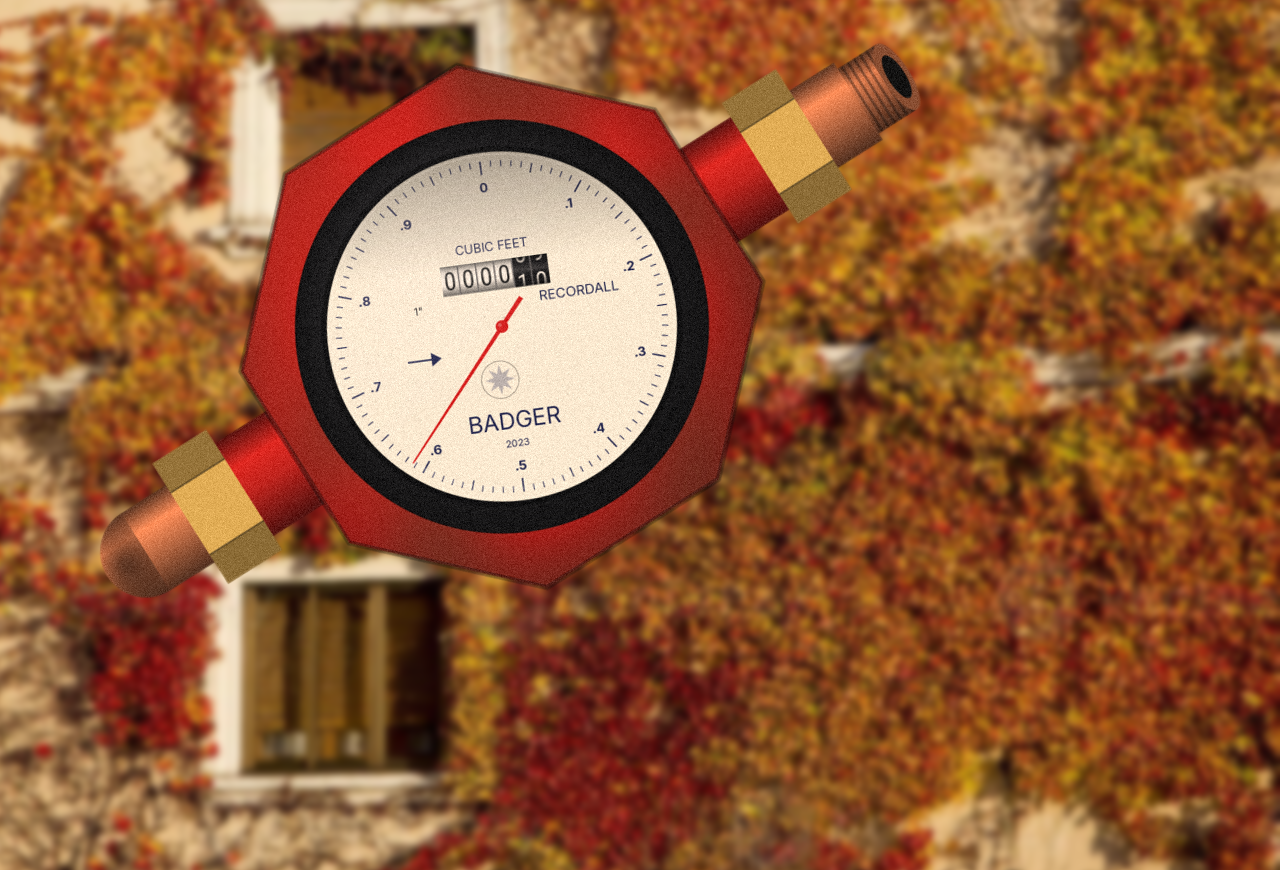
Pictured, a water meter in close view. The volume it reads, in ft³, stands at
9.61 ft³
